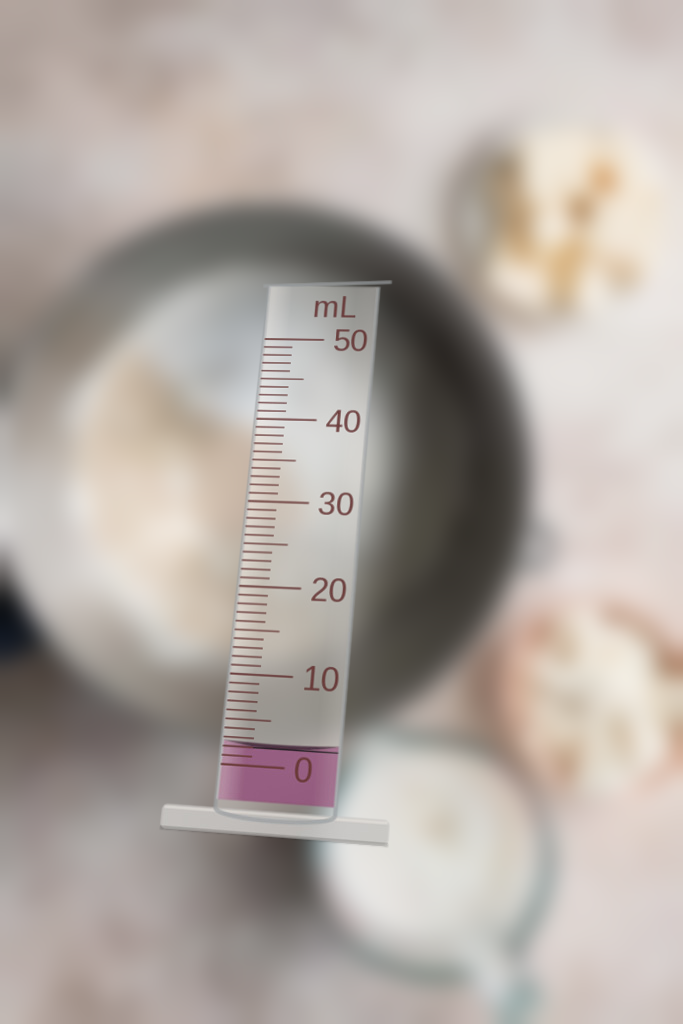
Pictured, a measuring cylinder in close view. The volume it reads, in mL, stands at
2 mL
